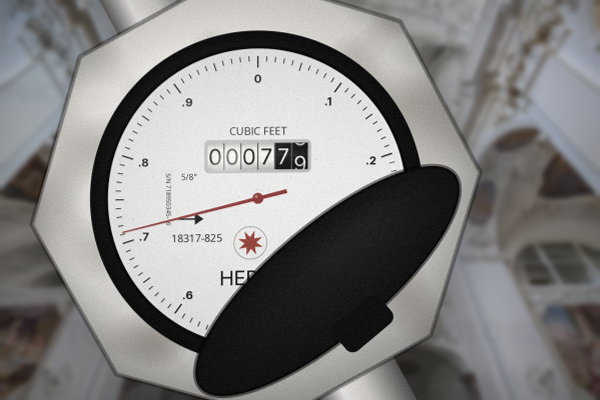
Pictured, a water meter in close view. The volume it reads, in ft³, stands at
778.71 ft³
